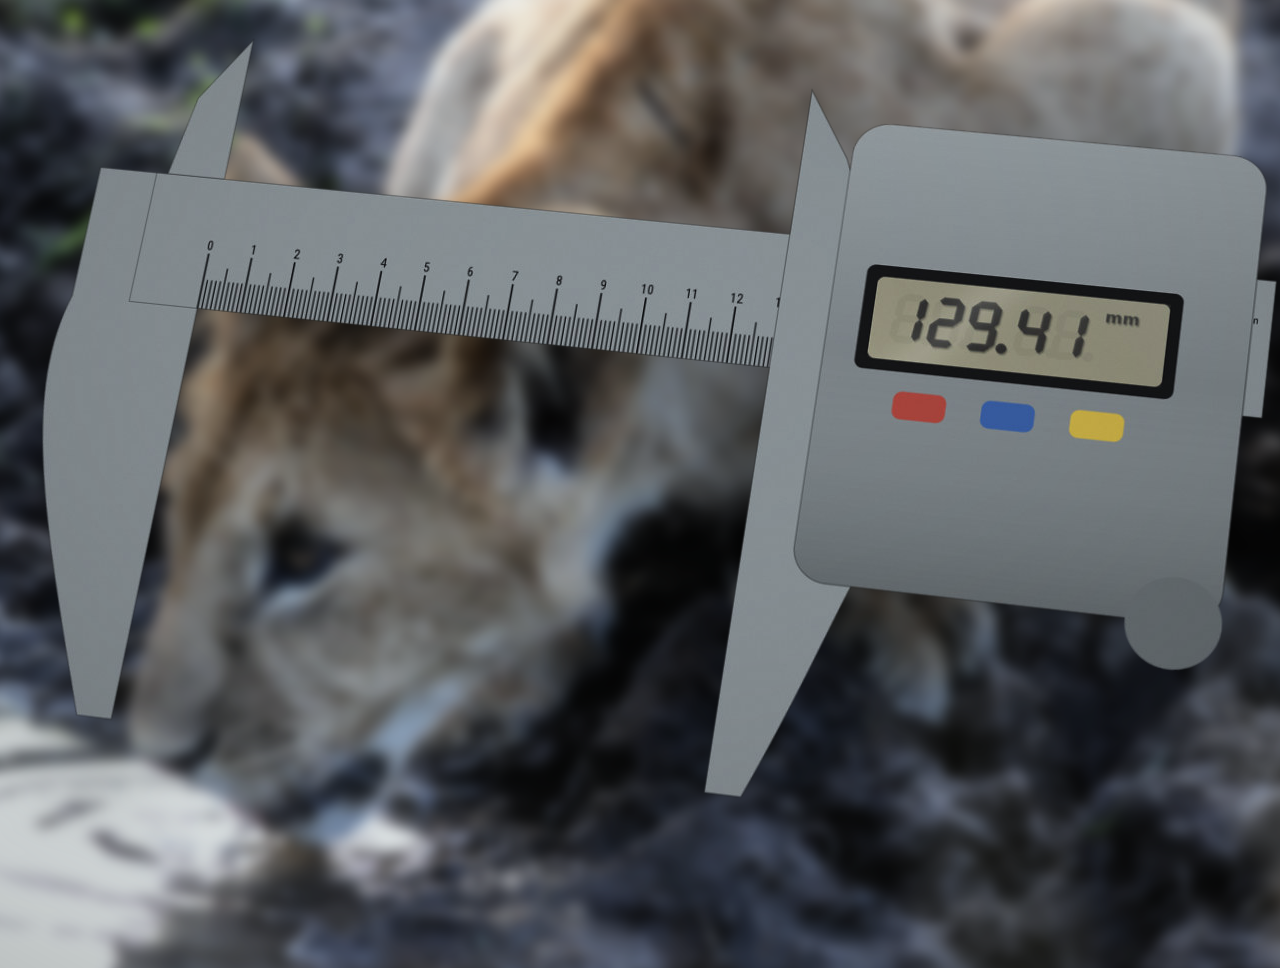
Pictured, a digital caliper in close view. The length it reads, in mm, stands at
129.41 mm
